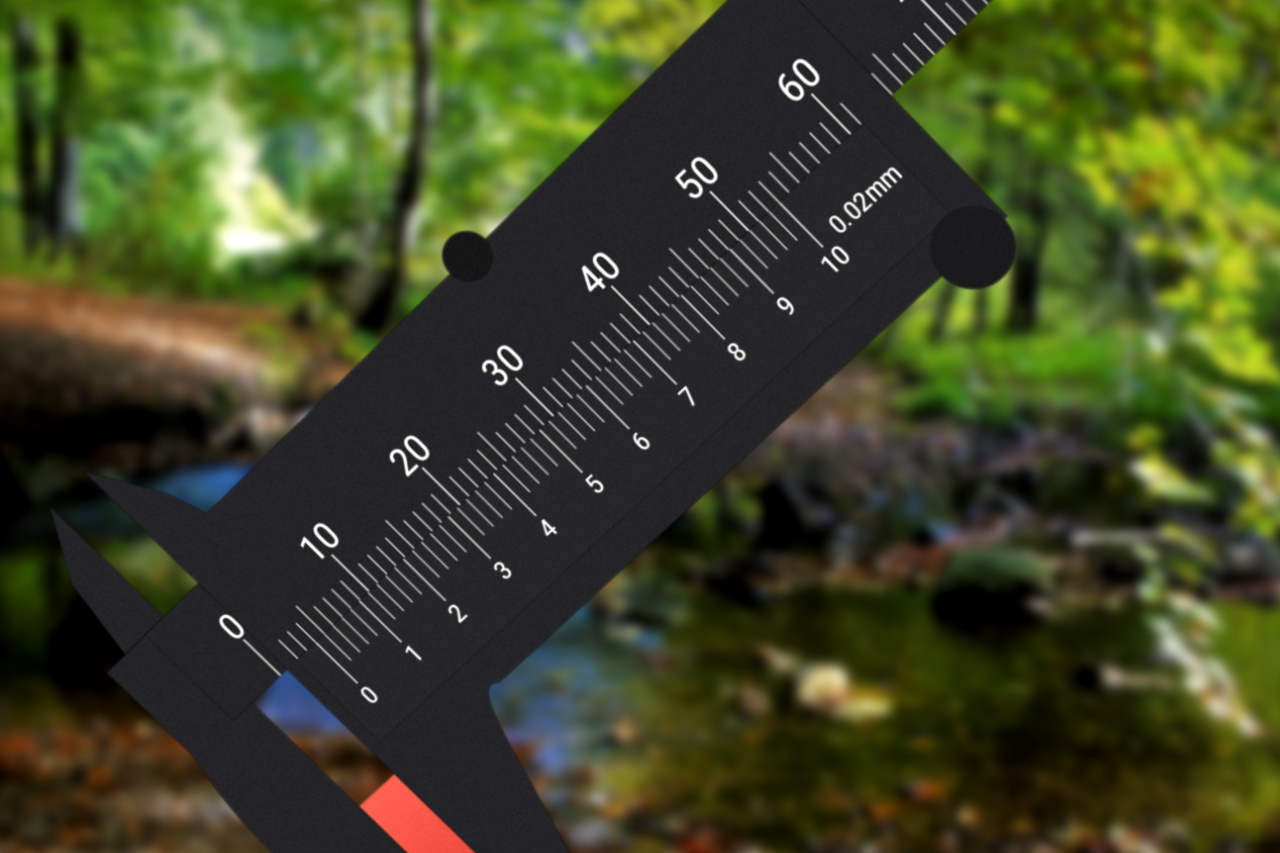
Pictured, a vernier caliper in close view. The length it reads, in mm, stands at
4.0 mm
